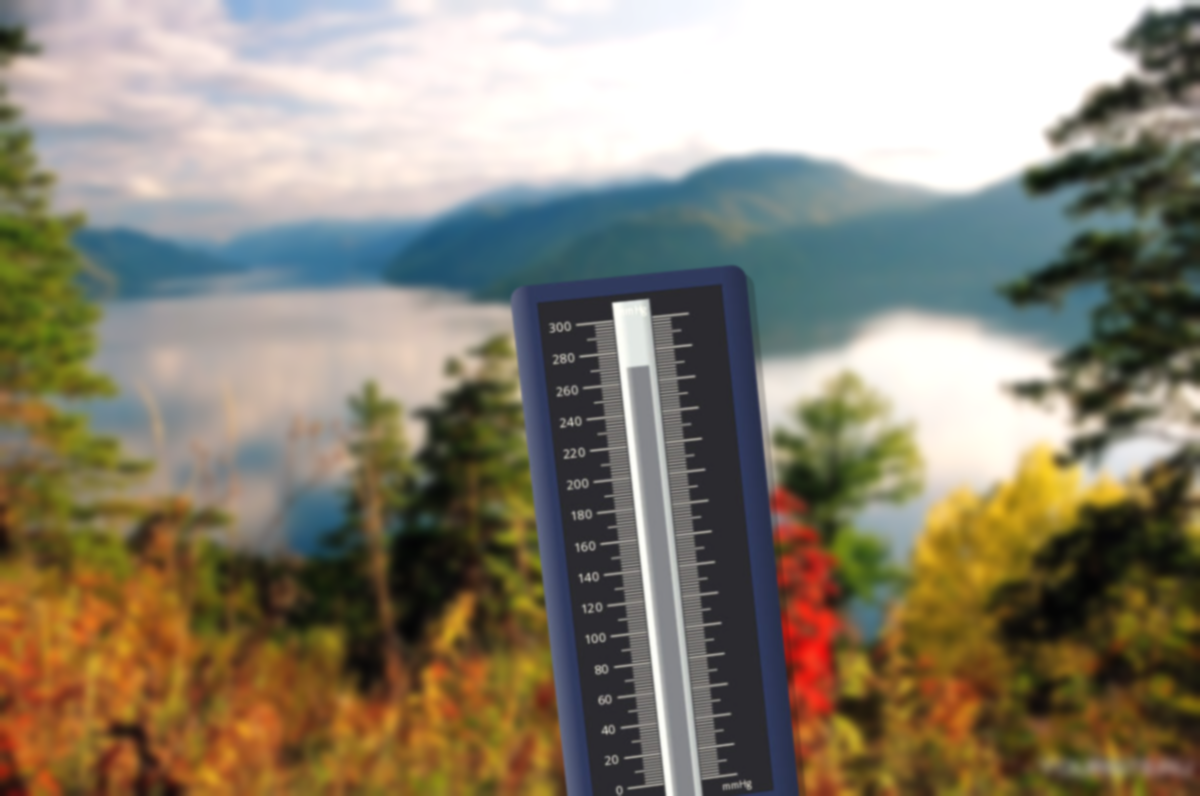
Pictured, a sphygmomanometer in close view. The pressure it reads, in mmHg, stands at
270 mmHg
